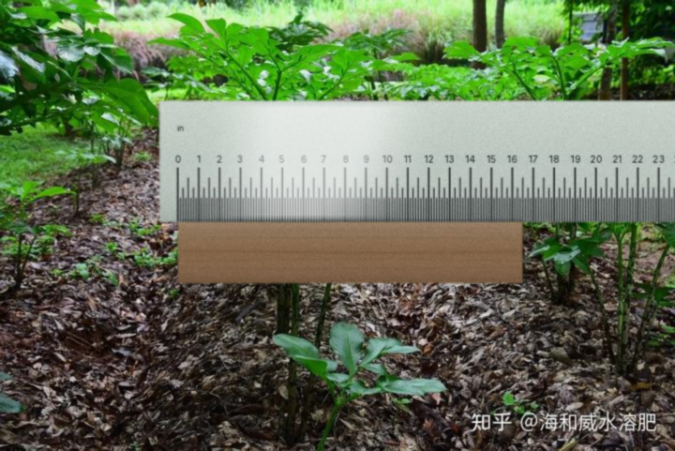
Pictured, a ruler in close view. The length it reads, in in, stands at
16.5 in
